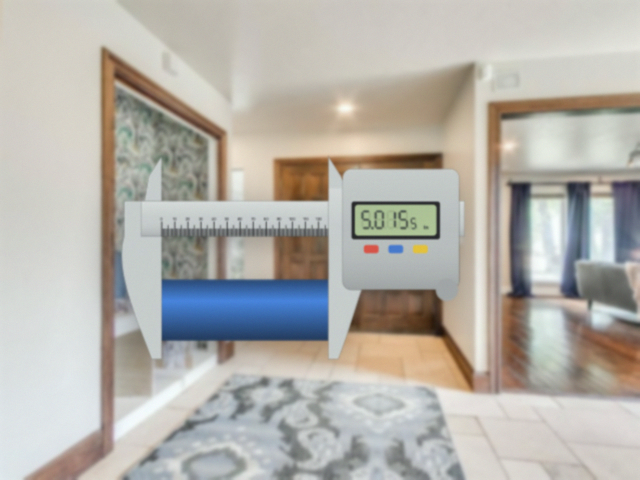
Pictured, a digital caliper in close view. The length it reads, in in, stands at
5.0155 in
